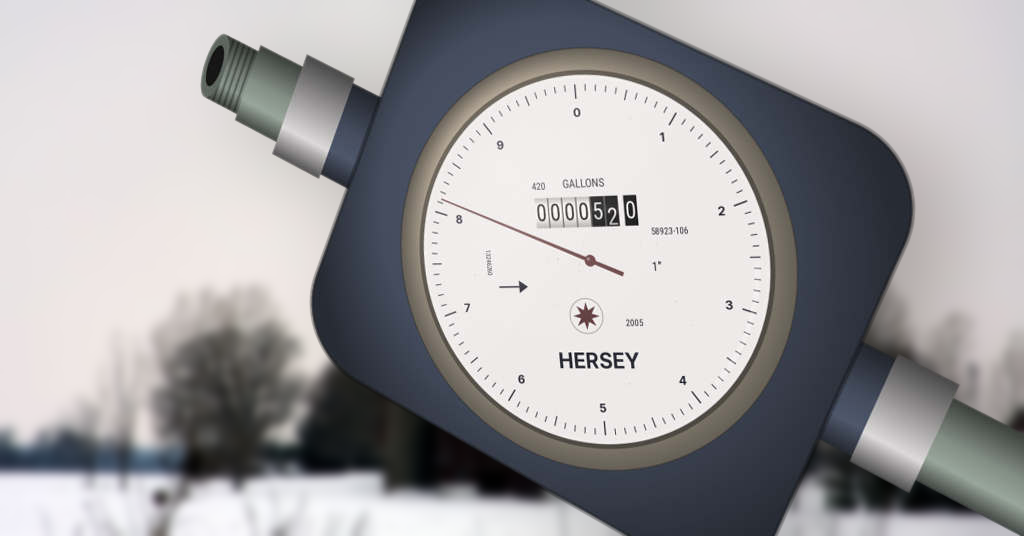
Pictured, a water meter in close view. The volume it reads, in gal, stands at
518.1 gal
